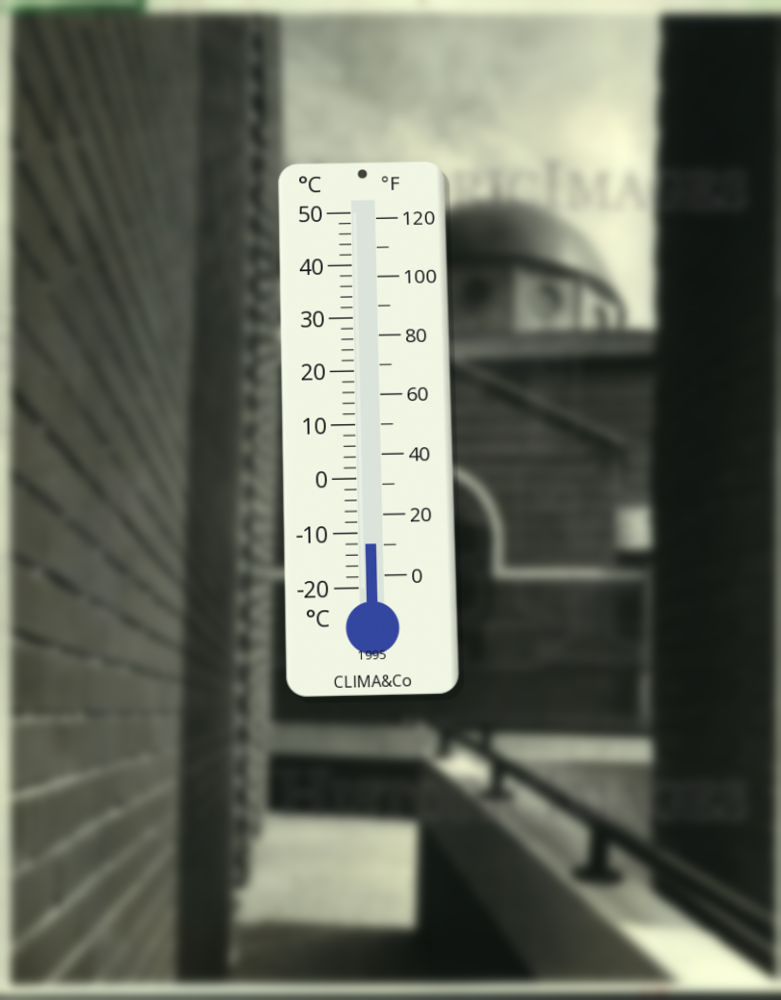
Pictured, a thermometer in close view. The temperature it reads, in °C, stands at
-12 °C
